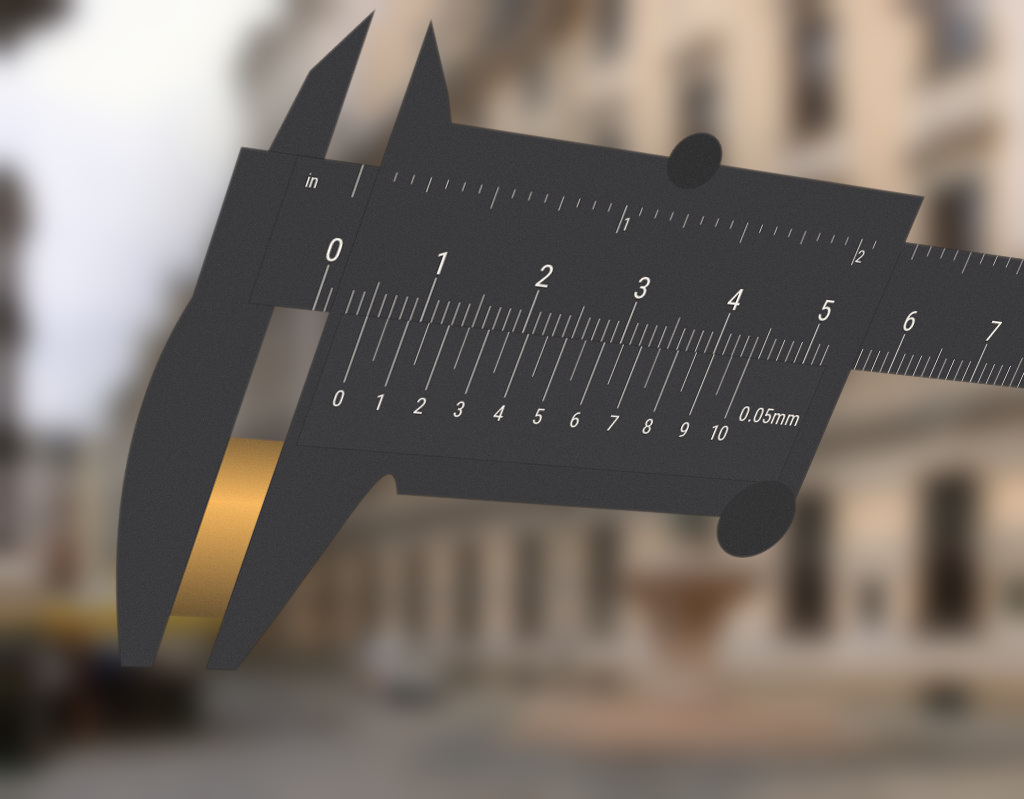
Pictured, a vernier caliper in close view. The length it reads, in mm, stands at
5.0 mm
